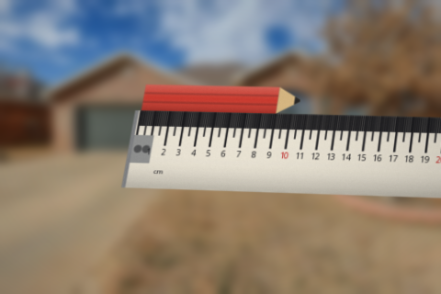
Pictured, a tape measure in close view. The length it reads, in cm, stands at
10.5 cm
